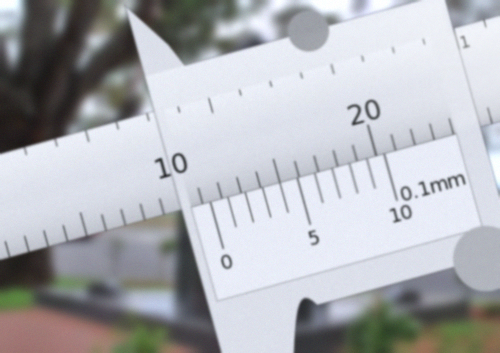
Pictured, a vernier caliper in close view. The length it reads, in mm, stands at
11.4 mm
